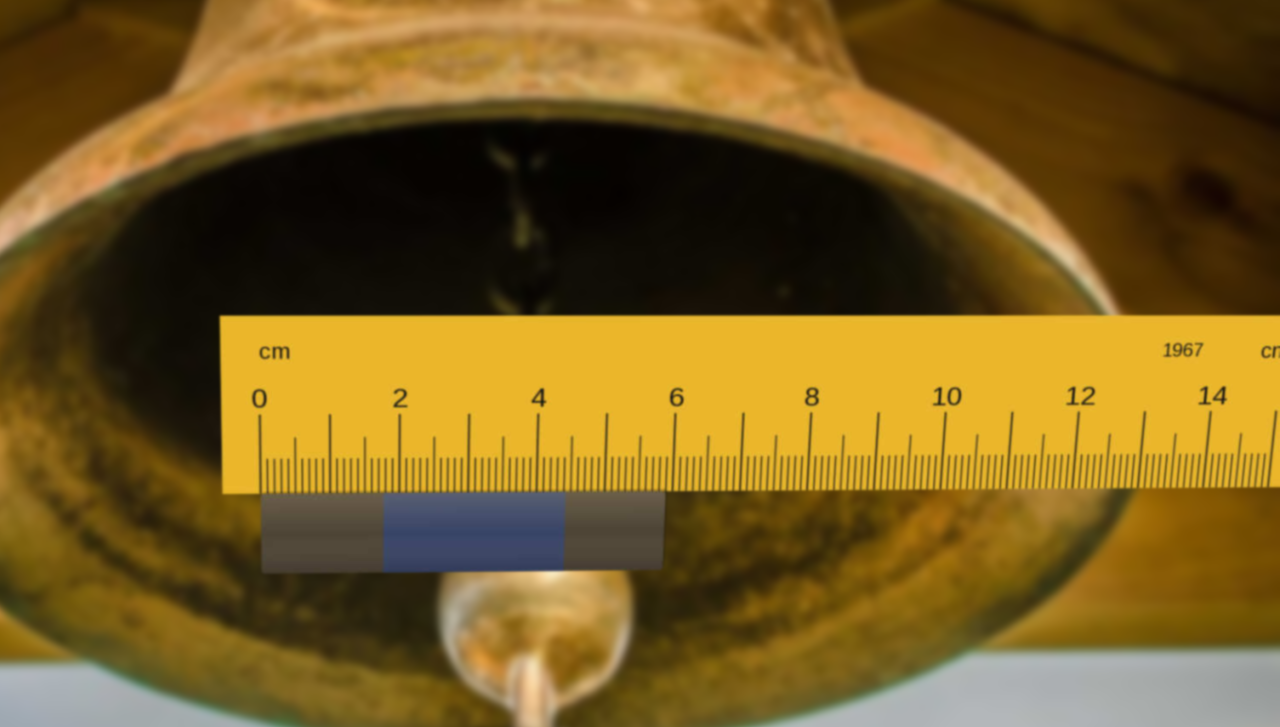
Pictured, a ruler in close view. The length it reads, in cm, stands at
5.9 cm
